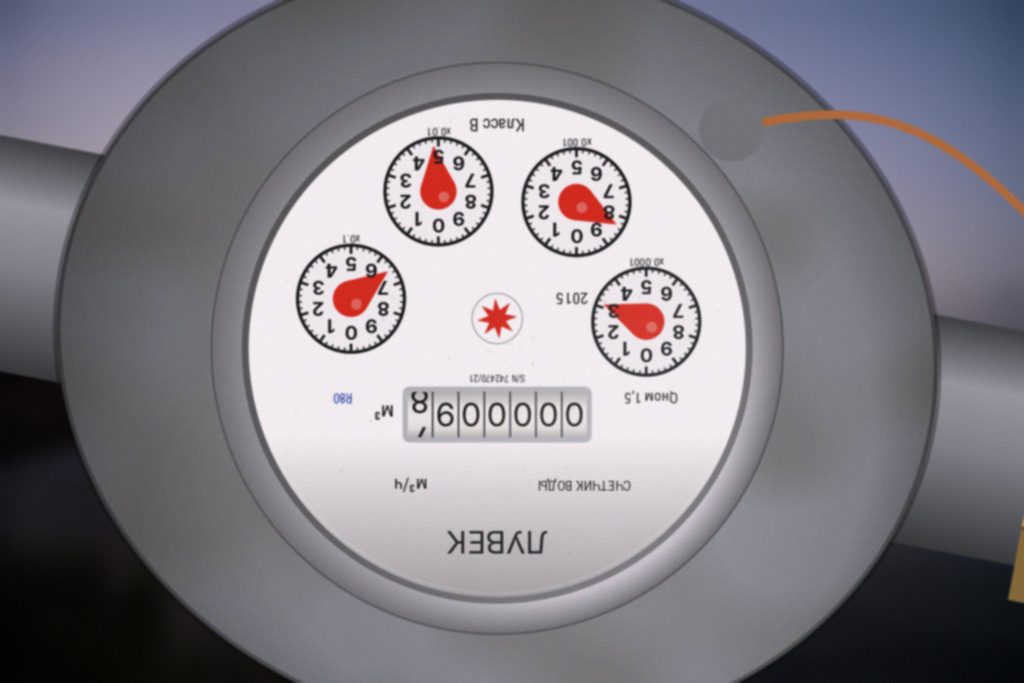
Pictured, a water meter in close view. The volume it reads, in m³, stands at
97.6483 m³
